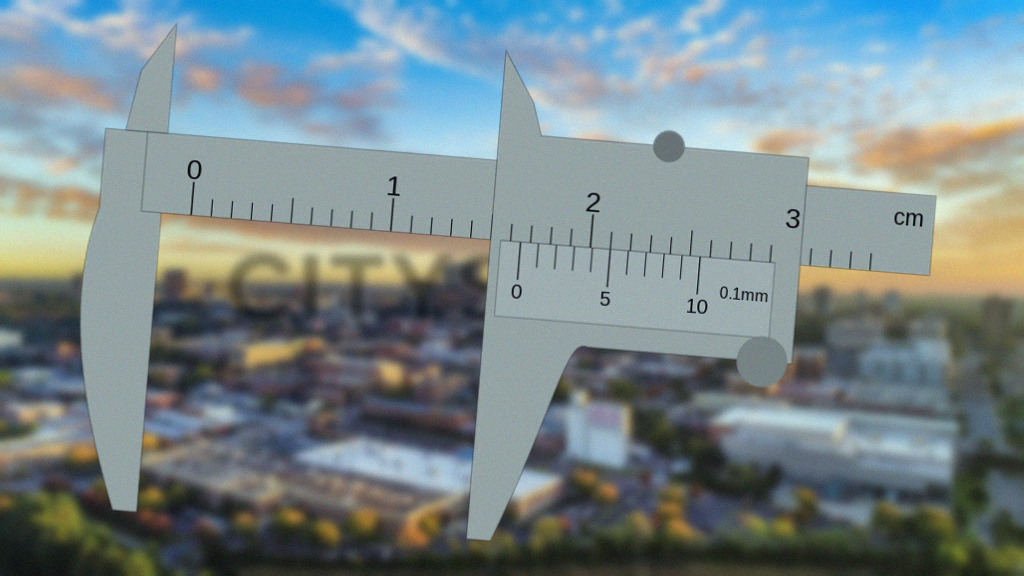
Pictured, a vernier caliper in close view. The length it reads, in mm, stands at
16.5 mm
